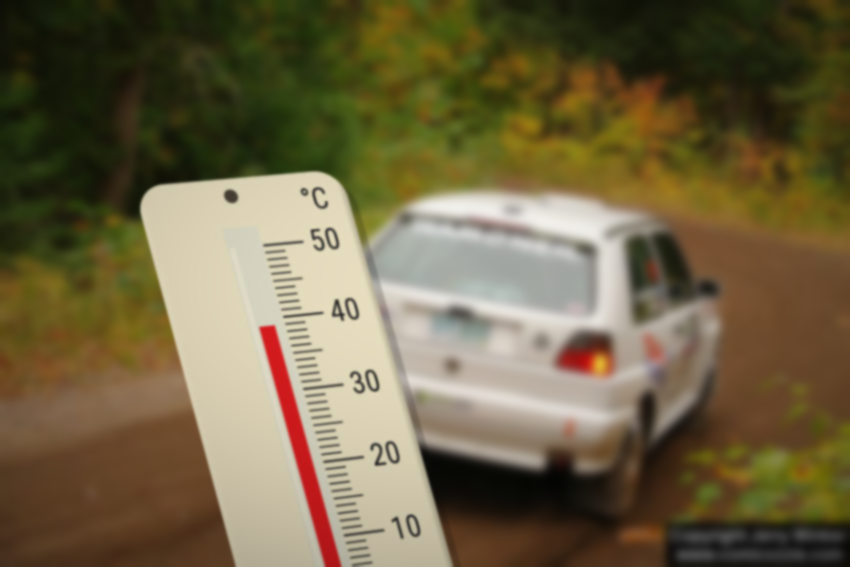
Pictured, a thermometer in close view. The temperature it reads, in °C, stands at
39 °C
